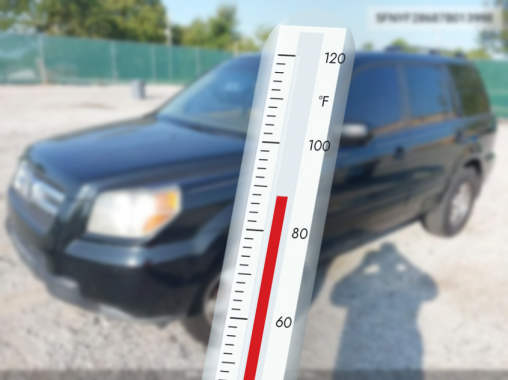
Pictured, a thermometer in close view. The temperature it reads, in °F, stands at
88 °F
